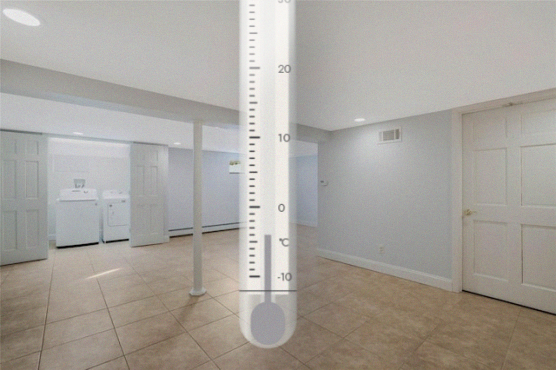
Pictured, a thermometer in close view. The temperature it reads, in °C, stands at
-4 °C
